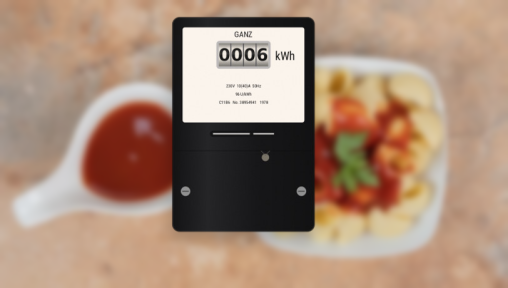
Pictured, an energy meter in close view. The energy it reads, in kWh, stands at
6 kWh
